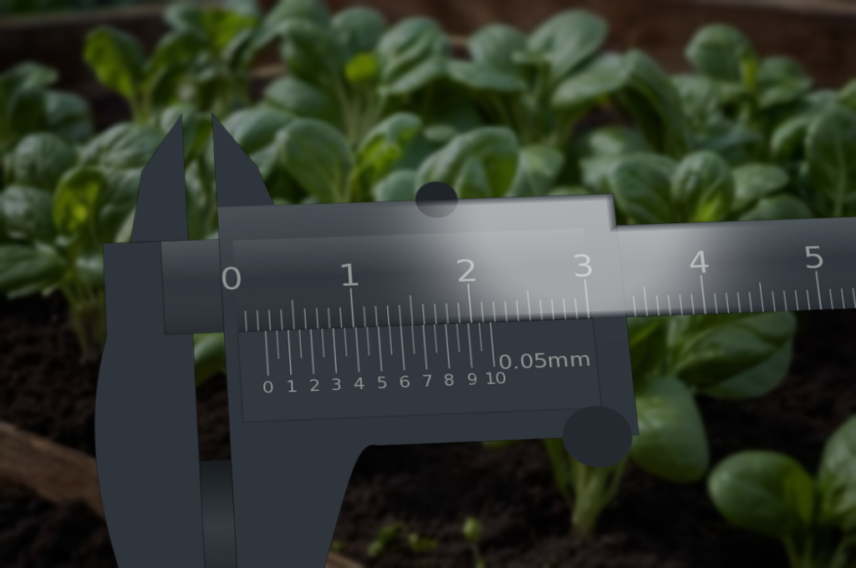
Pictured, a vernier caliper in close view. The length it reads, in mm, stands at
2.6 mm
